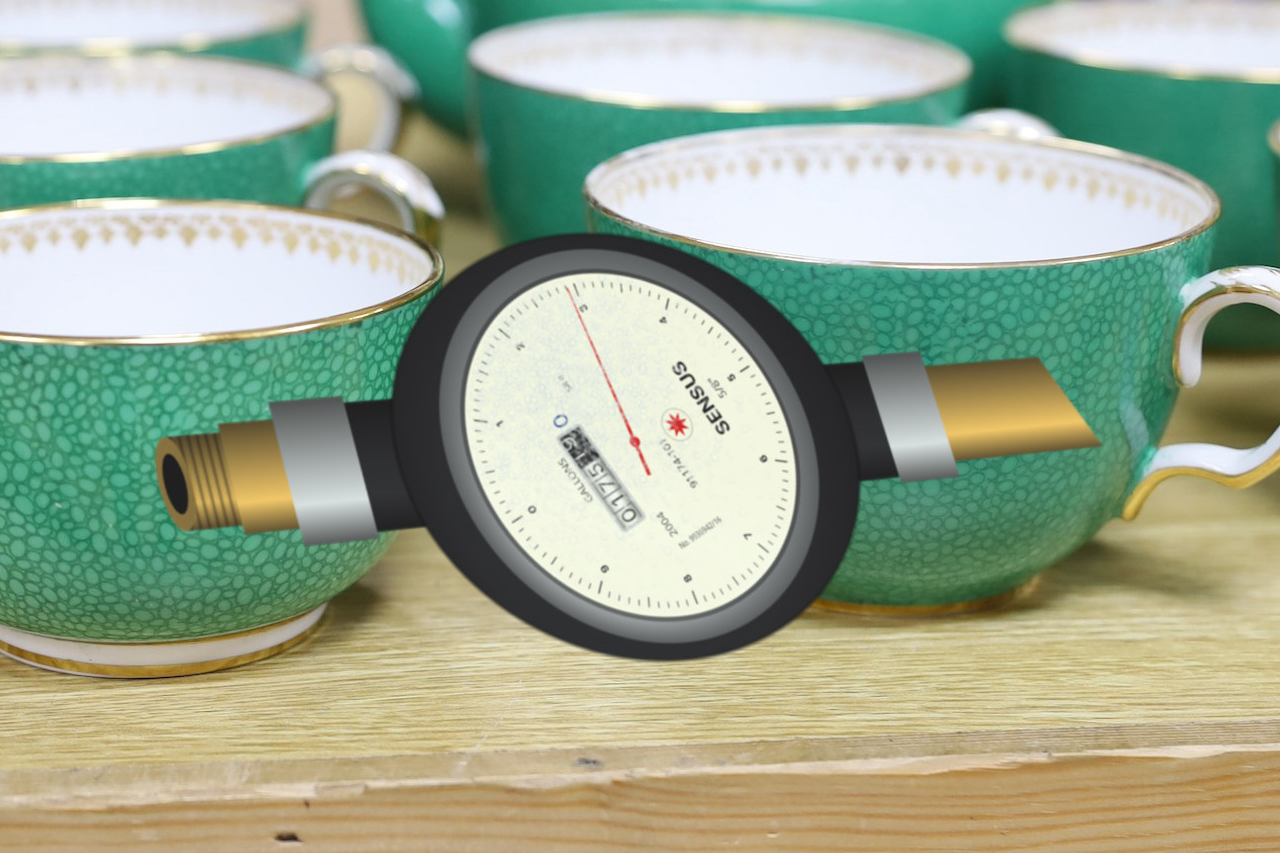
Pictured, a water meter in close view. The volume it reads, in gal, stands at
175192.9 gal
